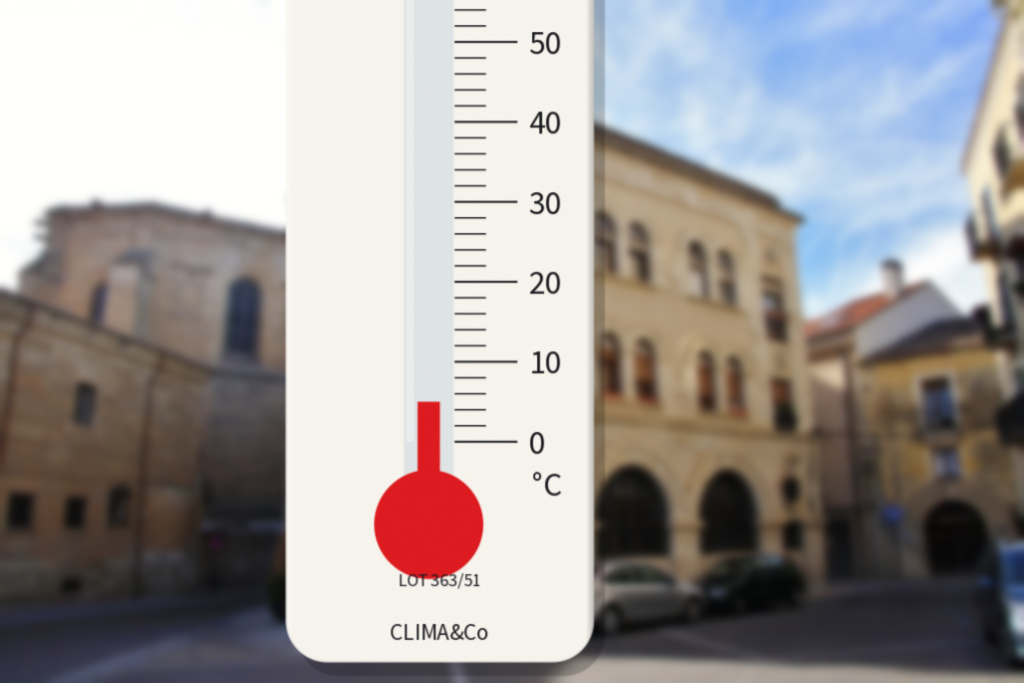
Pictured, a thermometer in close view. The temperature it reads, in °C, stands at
5 °C
